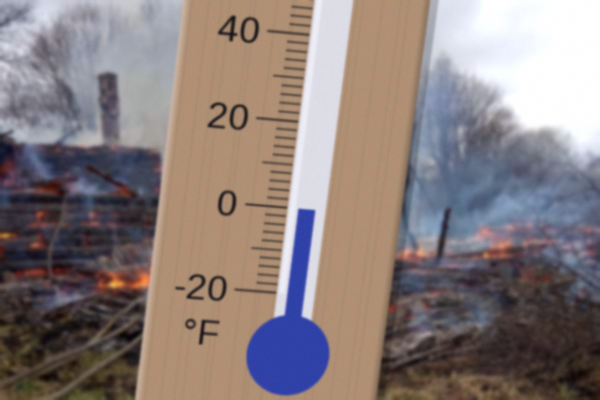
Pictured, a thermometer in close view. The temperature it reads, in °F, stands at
0 °F
